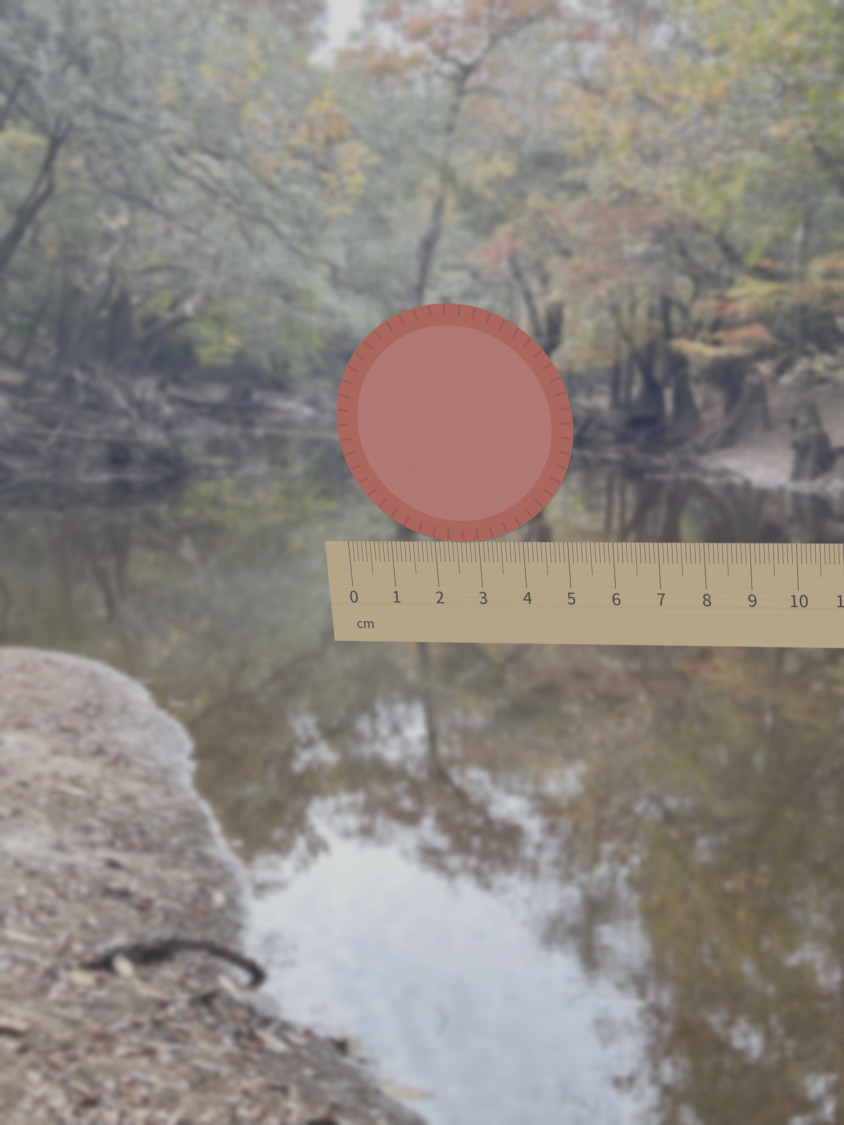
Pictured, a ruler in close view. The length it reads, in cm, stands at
5.3 cm
